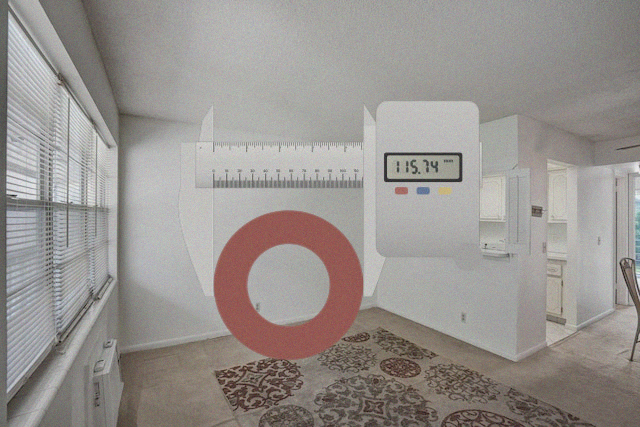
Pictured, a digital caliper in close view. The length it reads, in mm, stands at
115.74 mm
